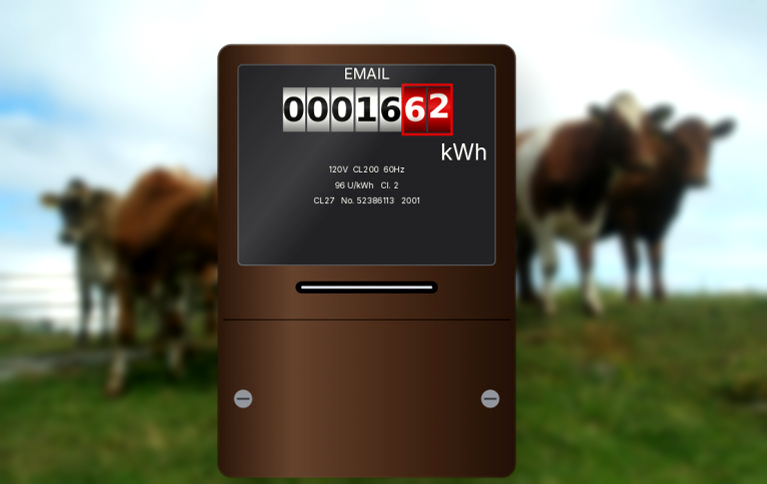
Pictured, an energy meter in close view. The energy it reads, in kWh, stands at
16.62 kWh
